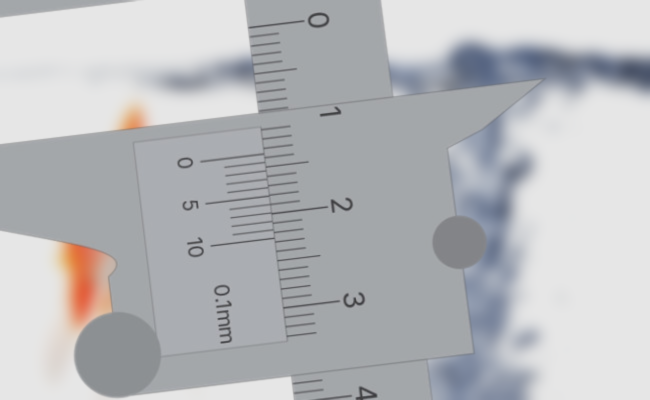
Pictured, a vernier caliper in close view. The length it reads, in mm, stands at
13.6 mm
